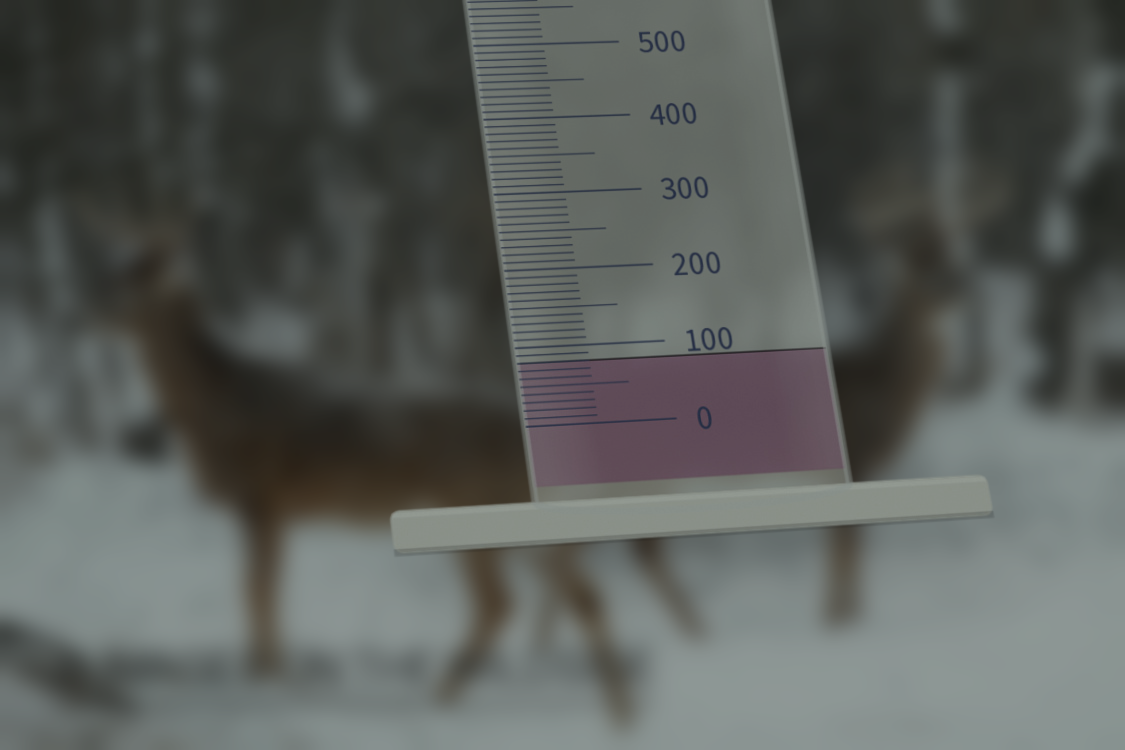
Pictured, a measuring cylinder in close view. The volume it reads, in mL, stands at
80 mL
